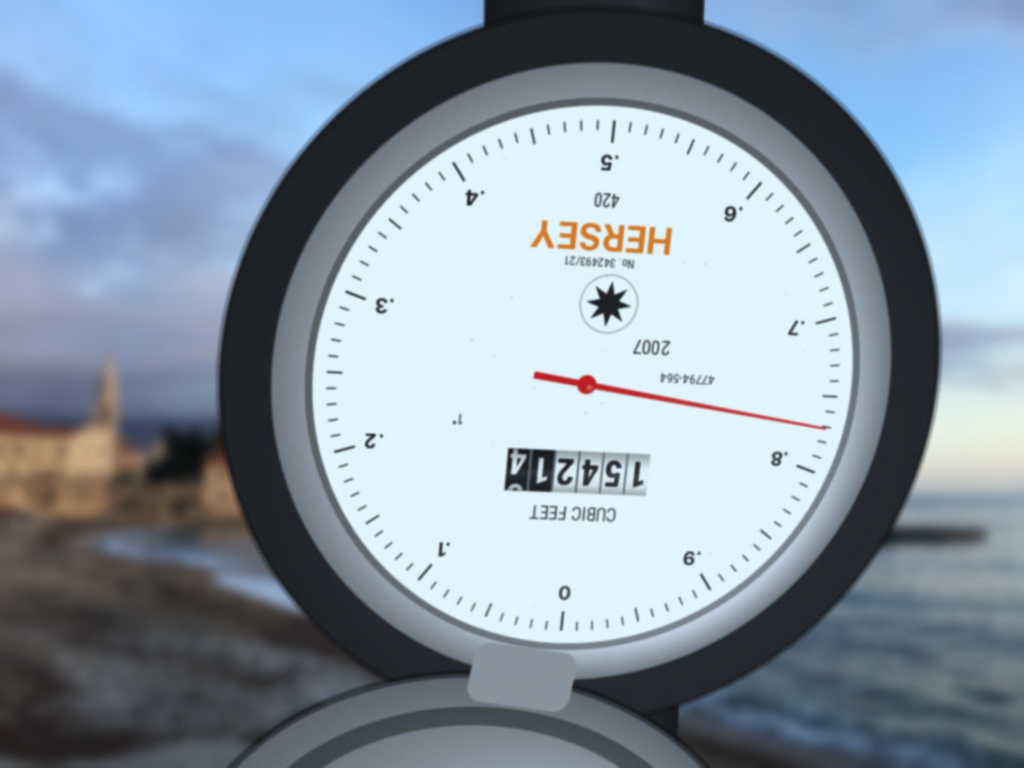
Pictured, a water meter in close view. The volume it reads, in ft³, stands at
154213.77 ft³
